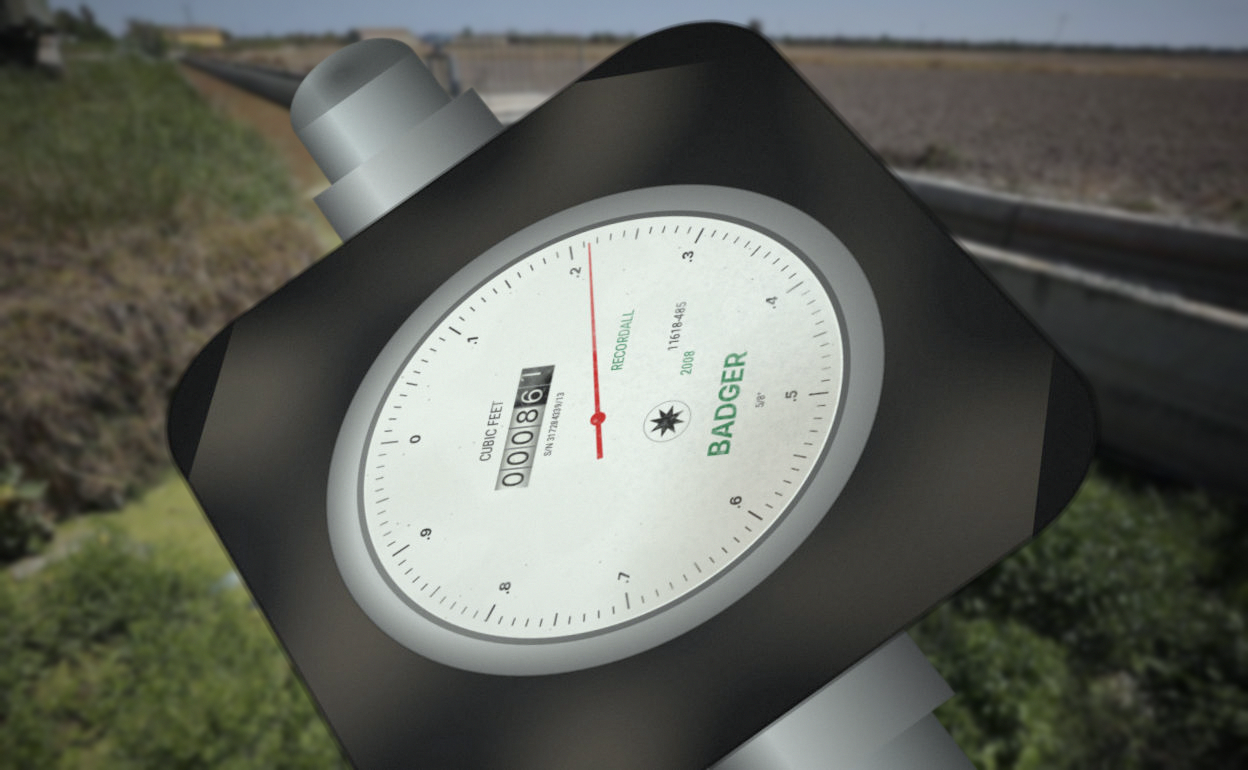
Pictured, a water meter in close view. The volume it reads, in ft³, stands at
861.21 ft³
